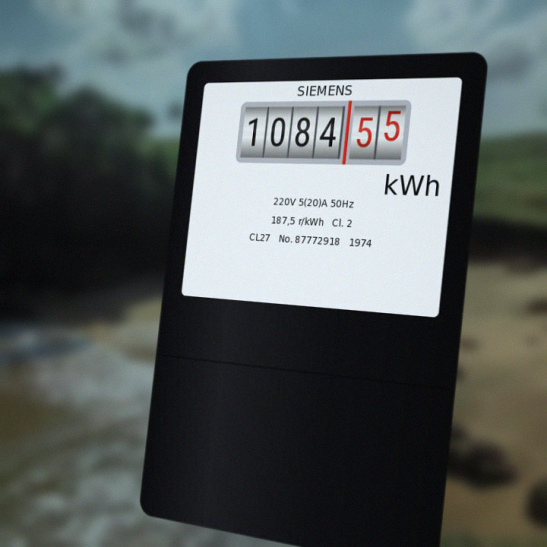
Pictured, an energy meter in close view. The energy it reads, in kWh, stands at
1084.55 kWh
